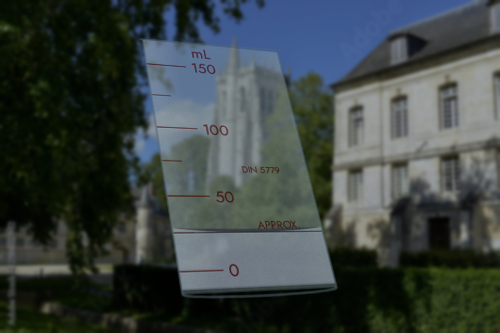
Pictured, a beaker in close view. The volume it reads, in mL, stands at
25 mL
